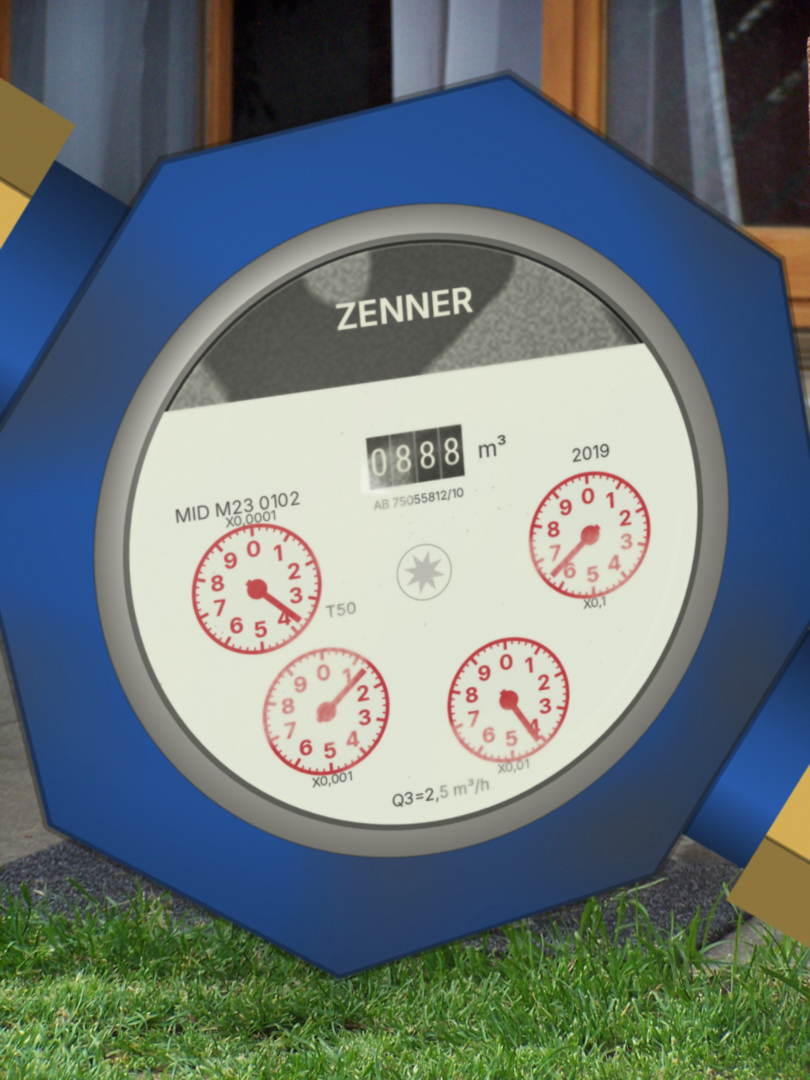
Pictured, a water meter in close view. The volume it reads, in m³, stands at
888.6413 m³
